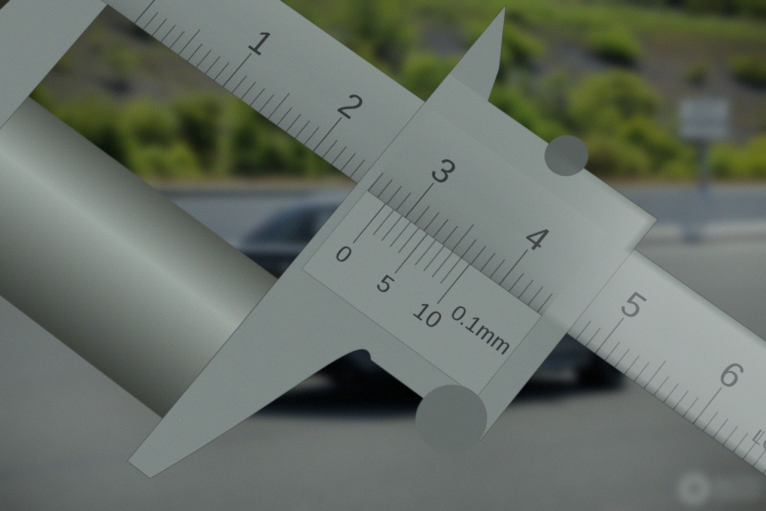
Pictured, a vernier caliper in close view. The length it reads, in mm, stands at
27.9 mm
